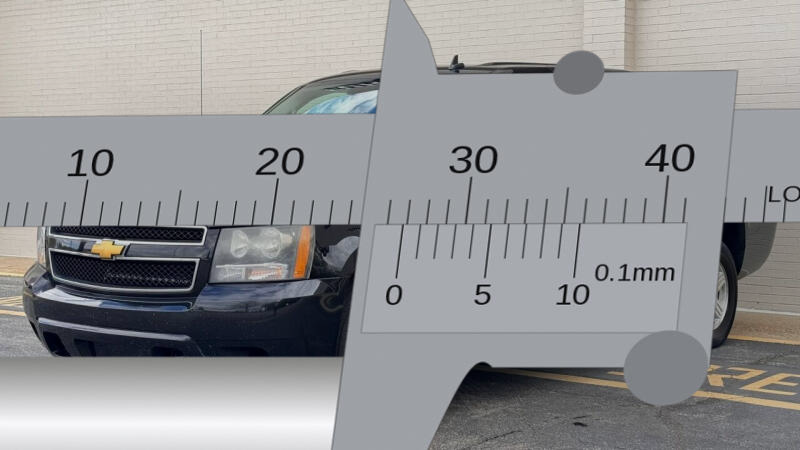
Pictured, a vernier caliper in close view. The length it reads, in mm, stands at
26.8 mm
